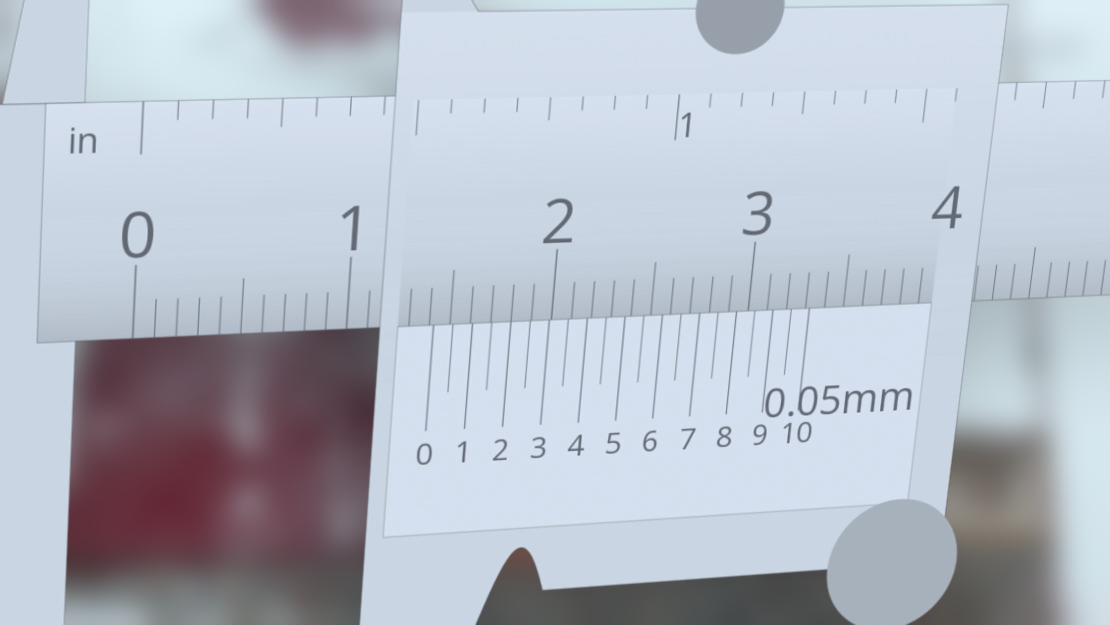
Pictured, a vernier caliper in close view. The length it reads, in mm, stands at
14.2 mm
